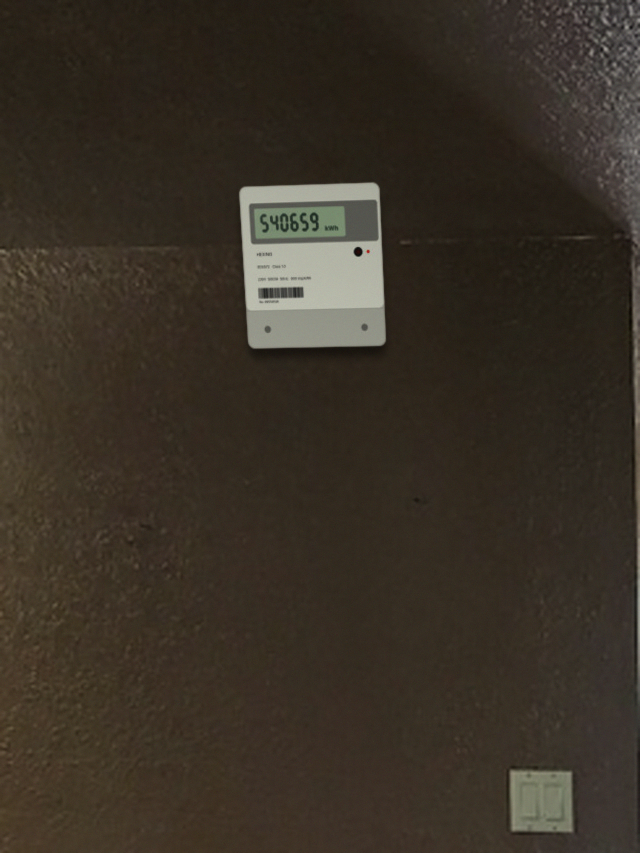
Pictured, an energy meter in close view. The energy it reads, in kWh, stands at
540659 kWh
